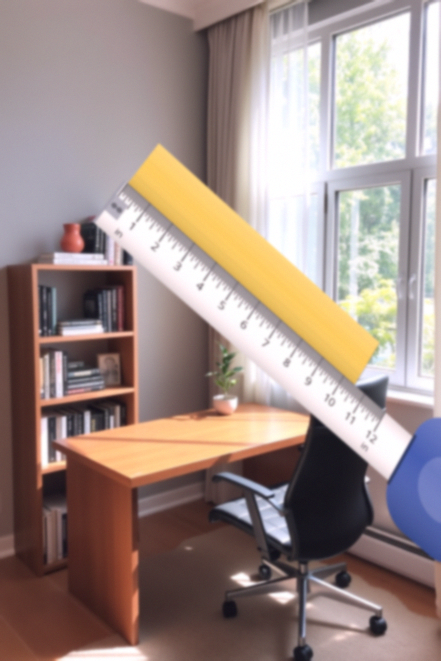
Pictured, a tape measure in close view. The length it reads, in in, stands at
10.5 in
